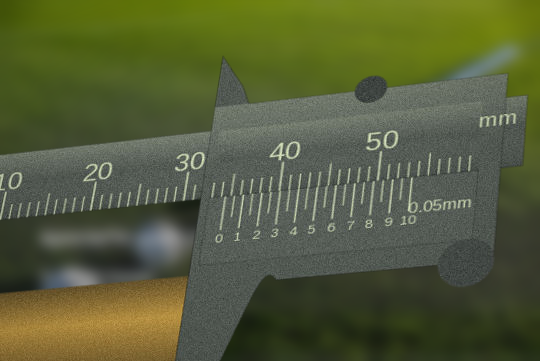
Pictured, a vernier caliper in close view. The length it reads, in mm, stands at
34.4 mm
